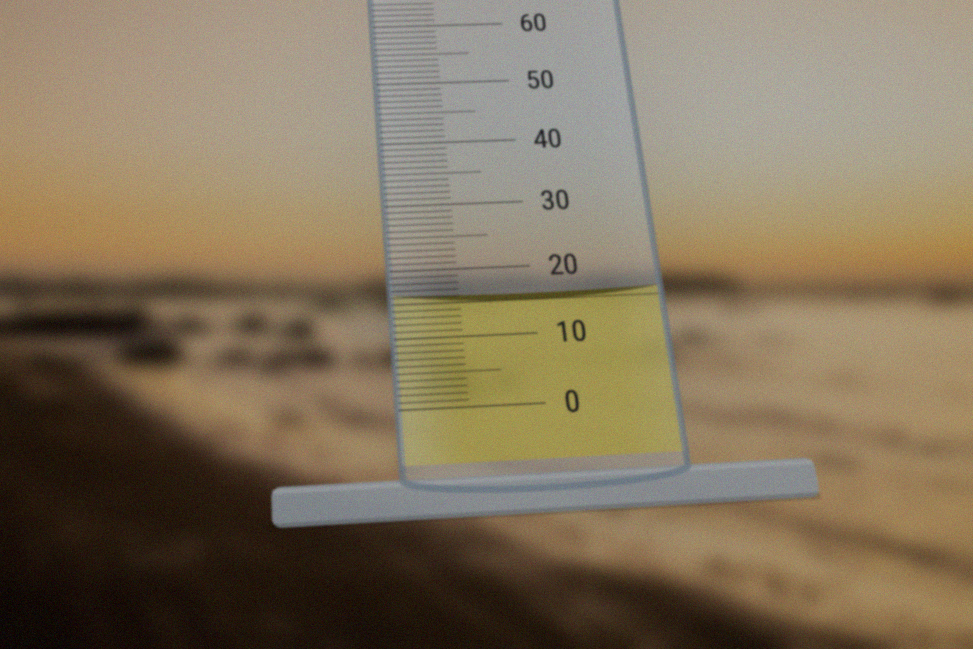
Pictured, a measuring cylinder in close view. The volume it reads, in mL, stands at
15 mL
